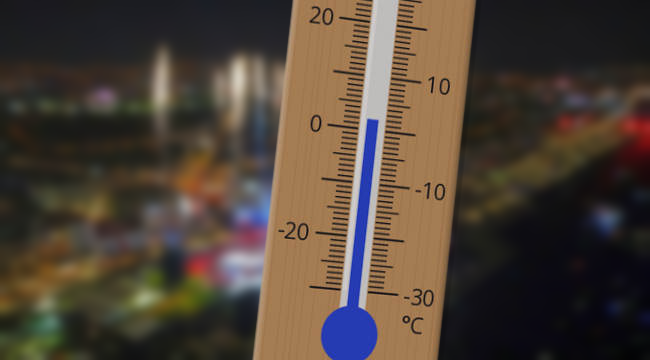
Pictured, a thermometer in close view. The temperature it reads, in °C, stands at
2 °C
